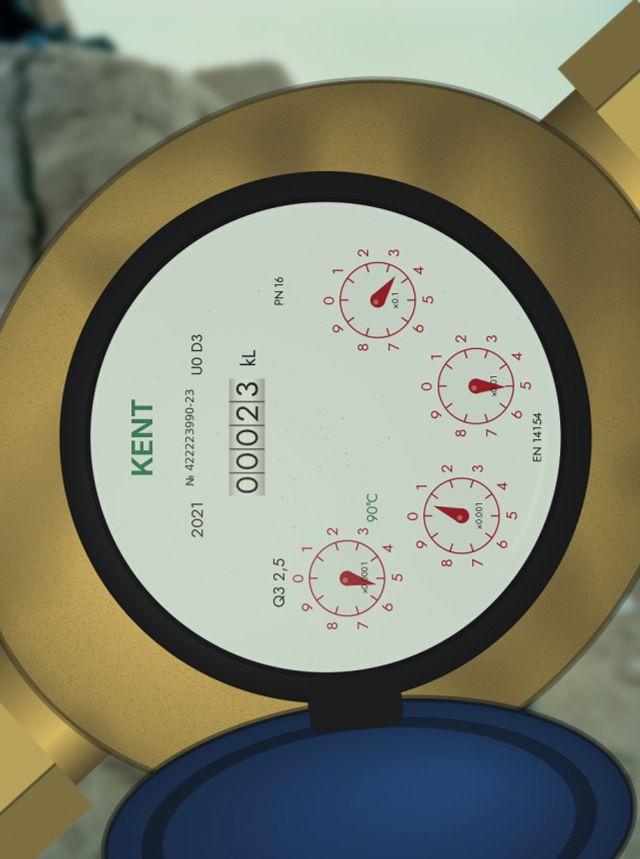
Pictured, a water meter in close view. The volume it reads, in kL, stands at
23.3505 kL
